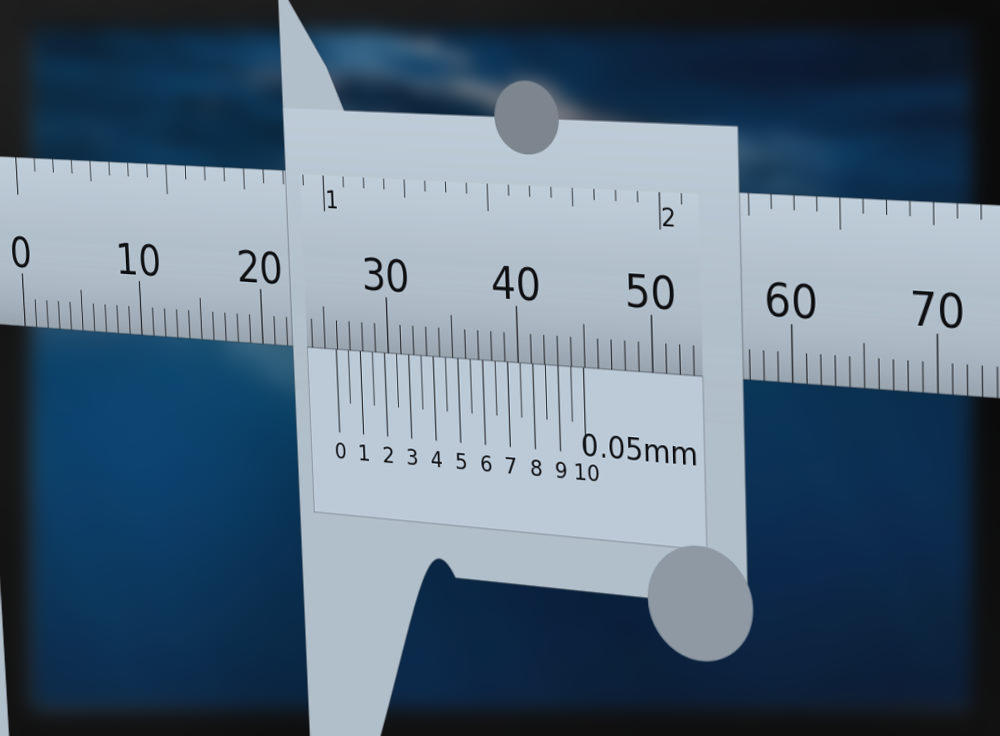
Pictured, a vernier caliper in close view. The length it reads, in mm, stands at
25.9 mm
